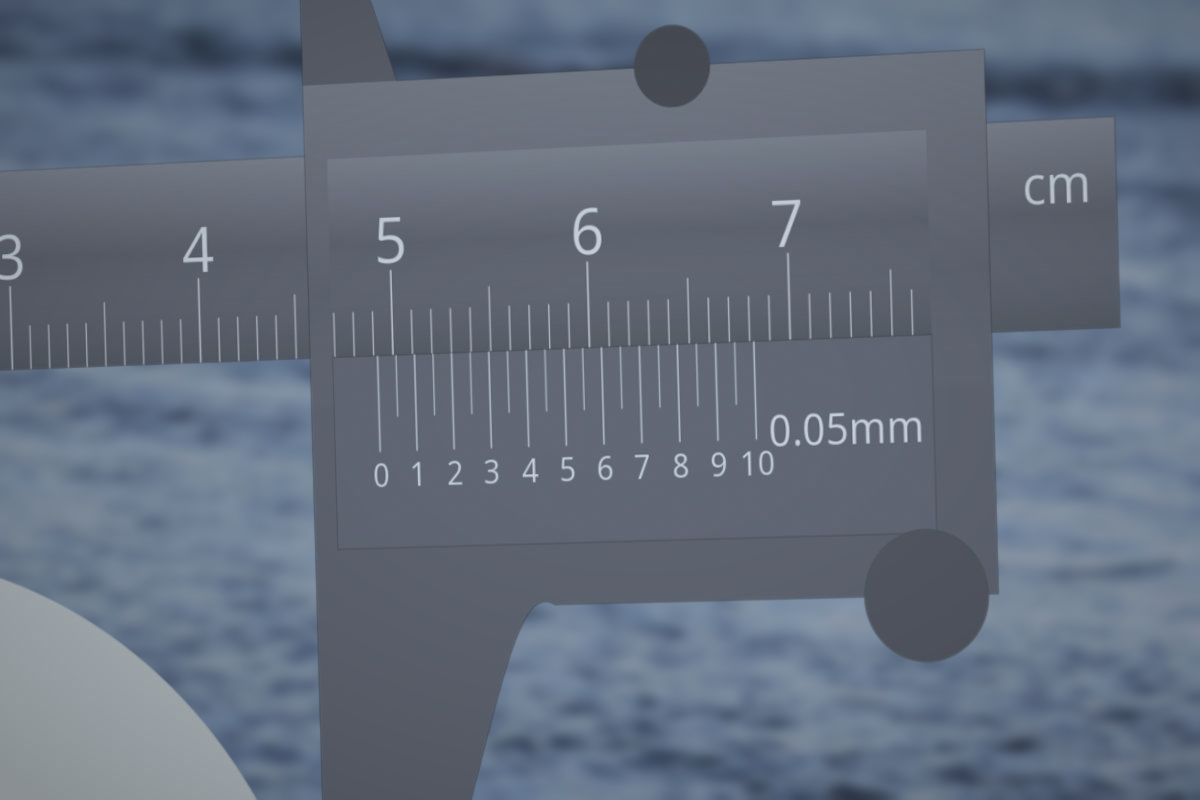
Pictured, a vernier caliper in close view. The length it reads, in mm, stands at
49.2 mm
